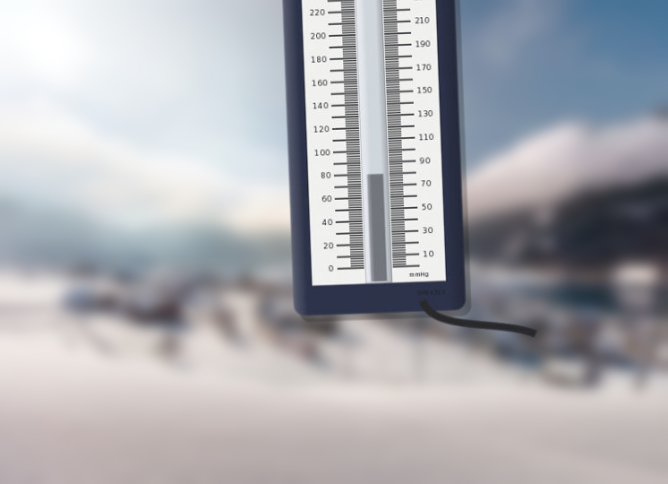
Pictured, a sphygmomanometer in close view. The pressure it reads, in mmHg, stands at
80 mmHg
